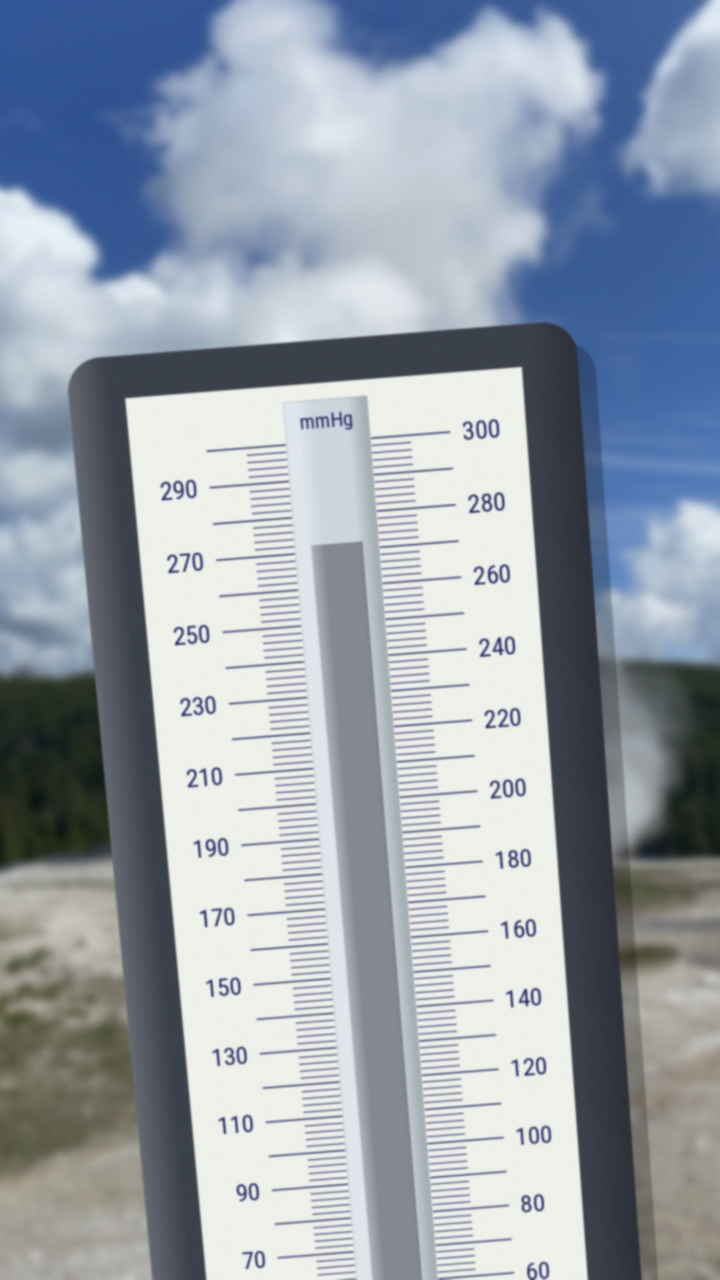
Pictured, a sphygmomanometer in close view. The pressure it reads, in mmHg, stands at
272 mmHg
